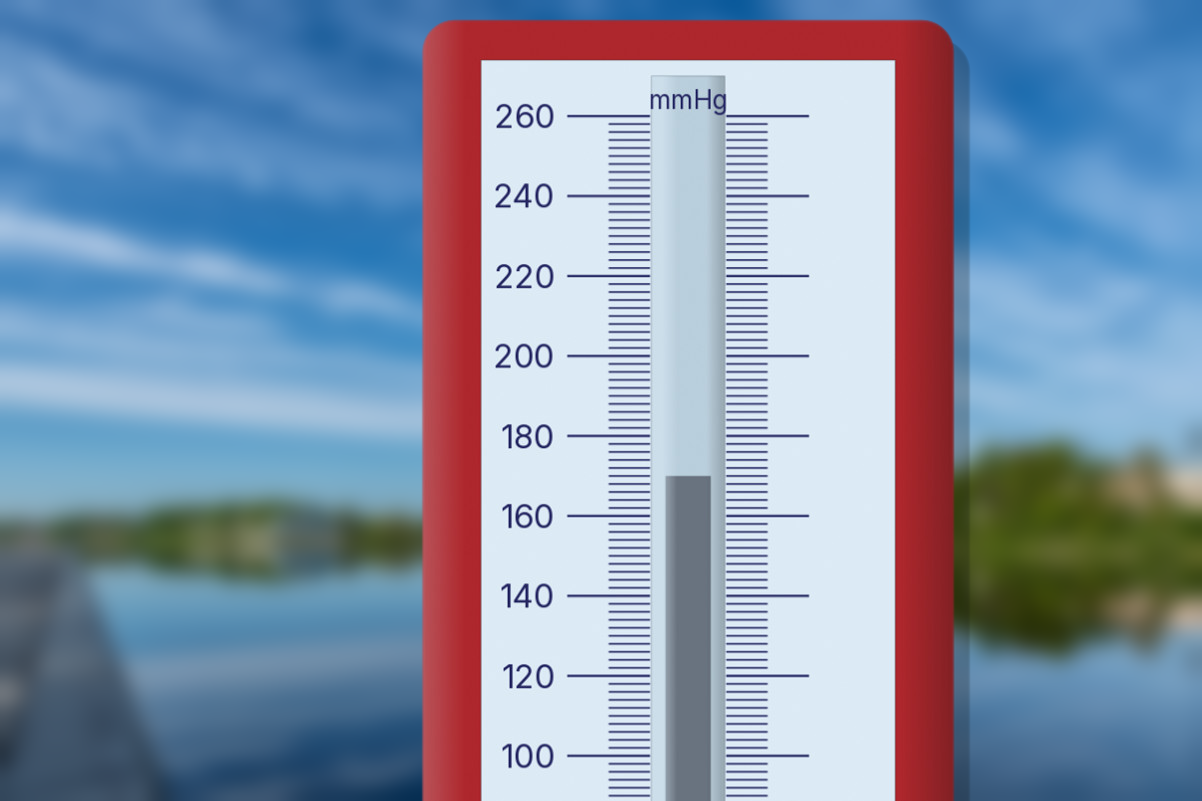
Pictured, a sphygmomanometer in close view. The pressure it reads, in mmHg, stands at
170 mmHg
